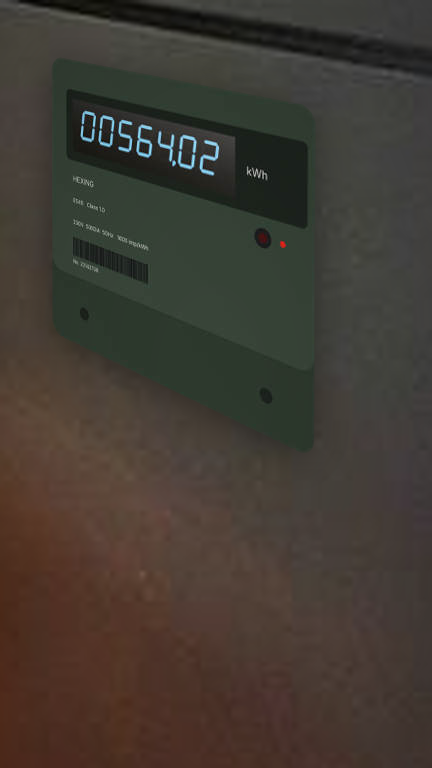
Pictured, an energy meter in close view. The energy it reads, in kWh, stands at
564.02 kWh
